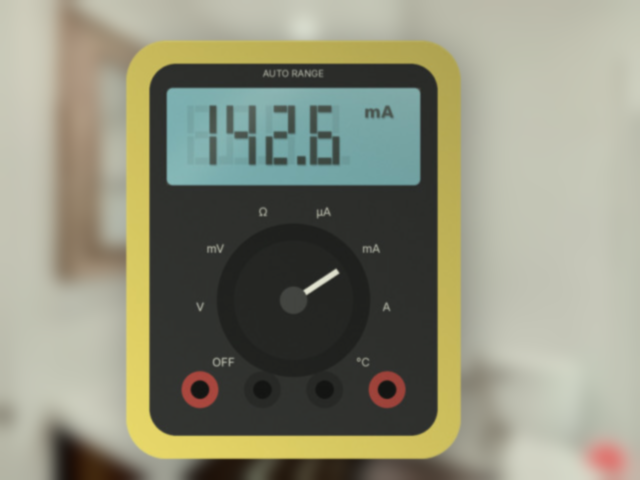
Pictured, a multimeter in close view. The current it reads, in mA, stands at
142.6 mA
